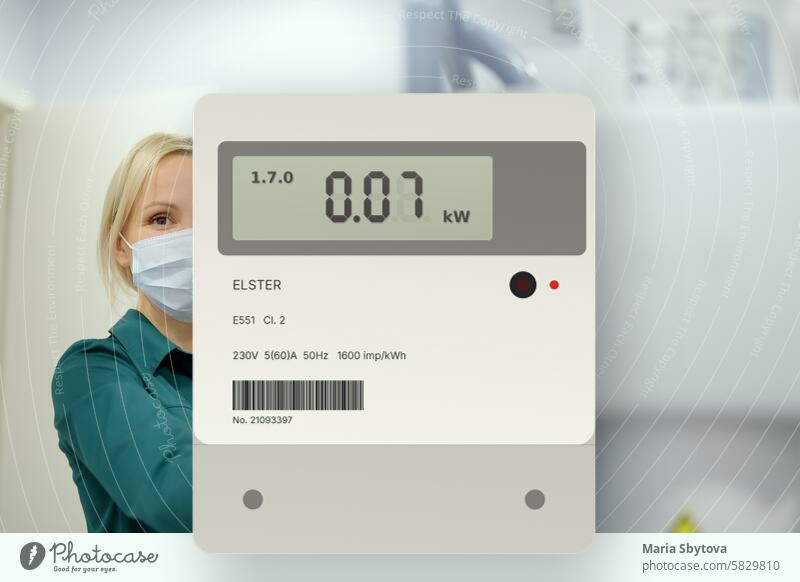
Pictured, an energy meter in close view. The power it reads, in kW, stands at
0.07 kW
